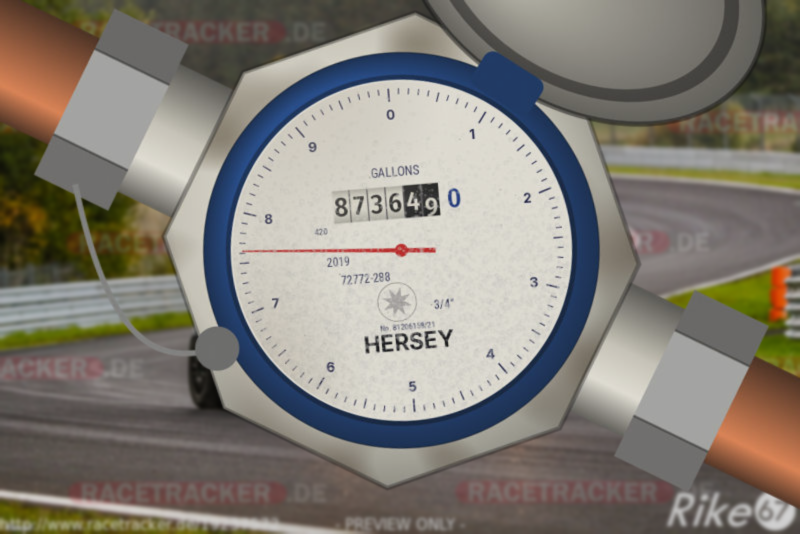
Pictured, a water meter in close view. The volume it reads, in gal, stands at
8736487.6 gal
